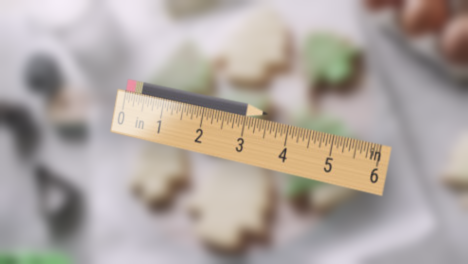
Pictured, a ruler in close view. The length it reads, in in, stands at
3.5 in
